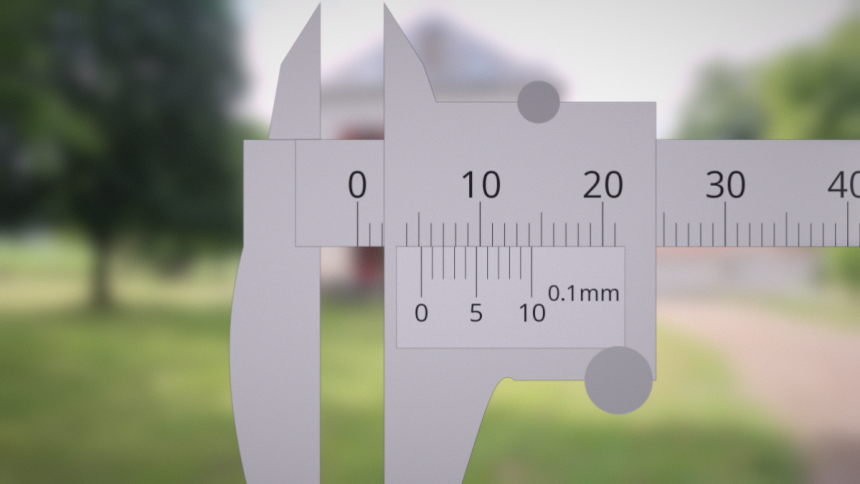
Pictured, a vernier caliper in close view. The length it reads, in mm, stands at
5.2 mm
